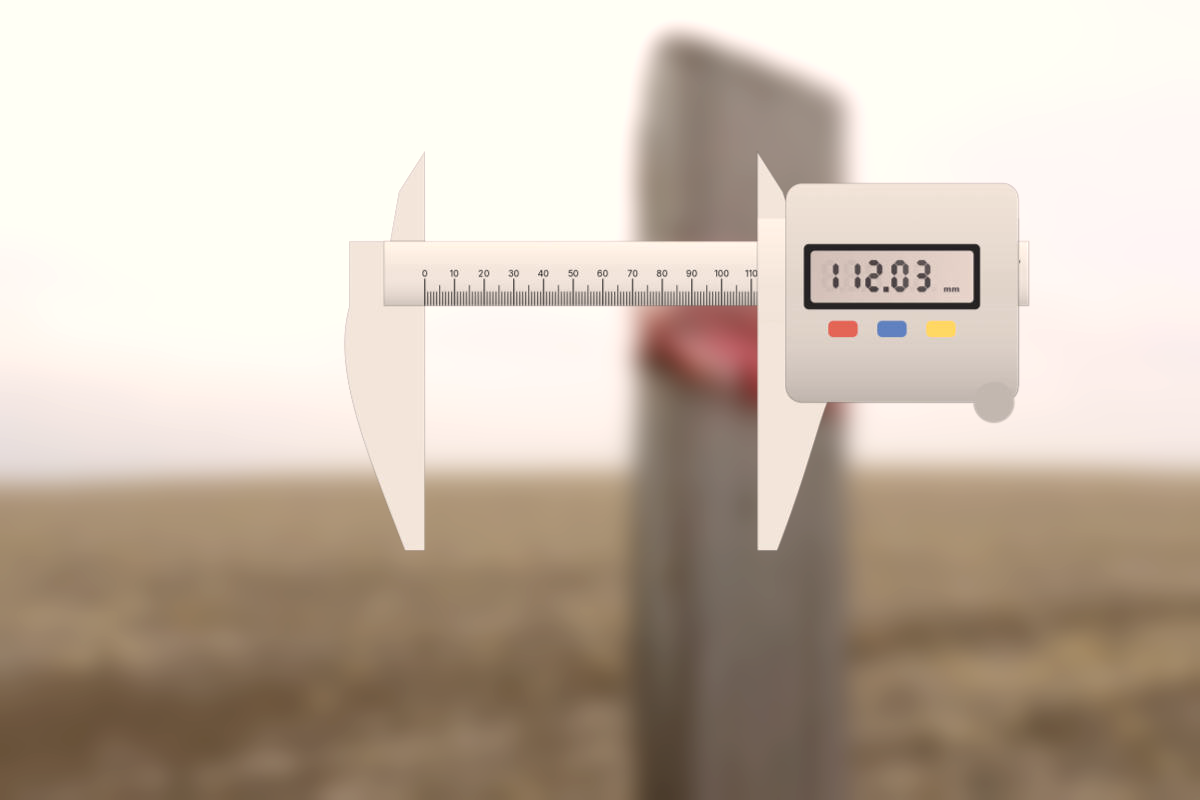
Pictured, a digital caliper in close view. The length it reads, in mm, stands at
112.03 mm
